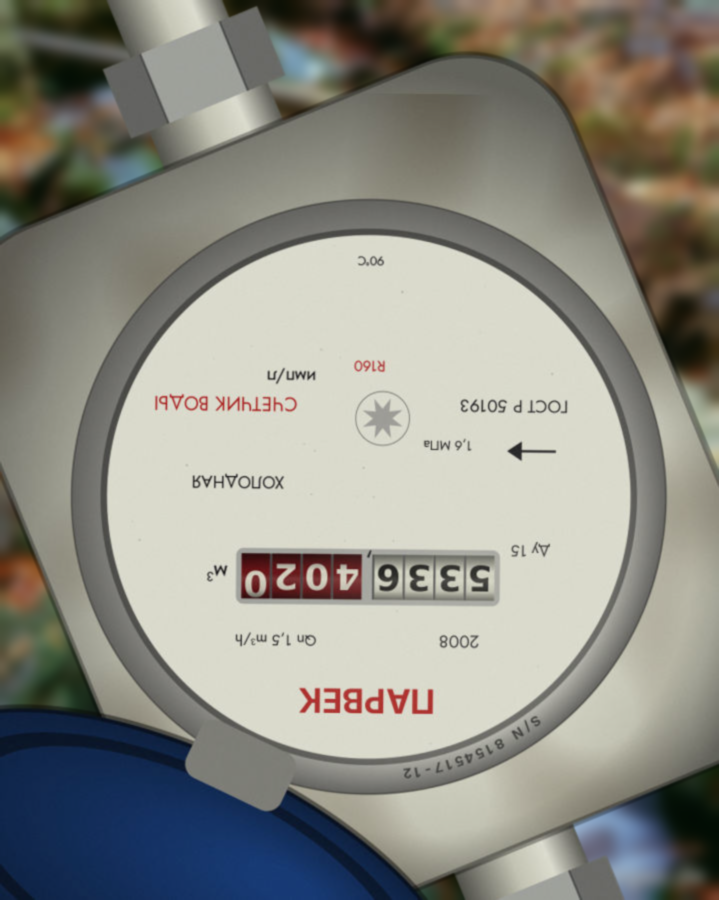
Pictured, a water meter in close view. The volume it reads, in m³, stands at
5336.4020 m³
